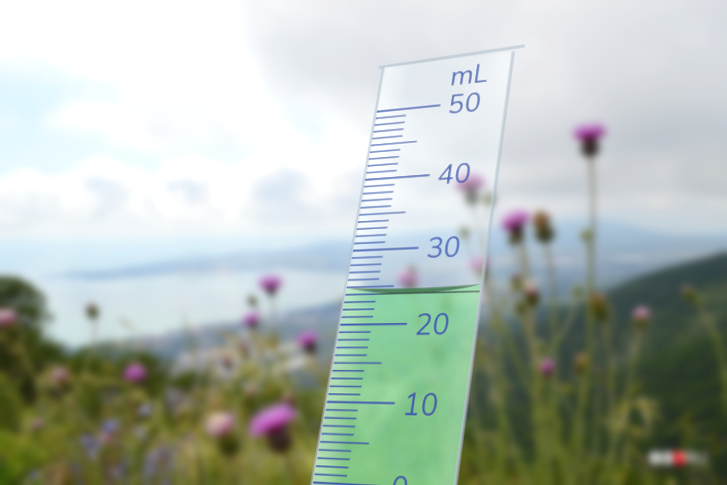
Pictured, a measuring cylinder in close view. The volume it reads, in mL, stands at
24 mL
